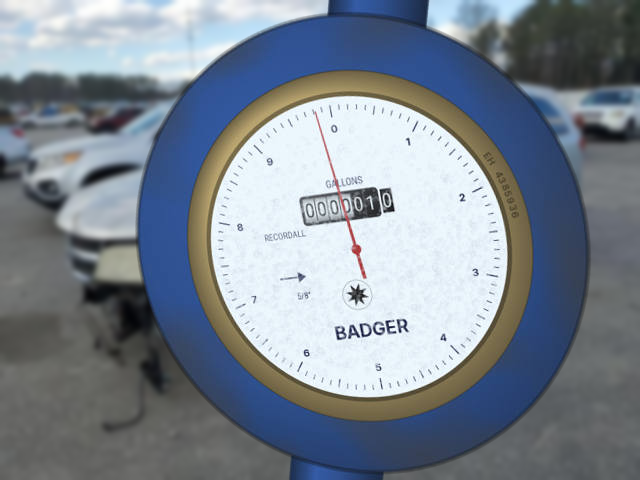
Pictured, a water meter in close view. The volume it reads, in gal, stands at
9.8 gal
